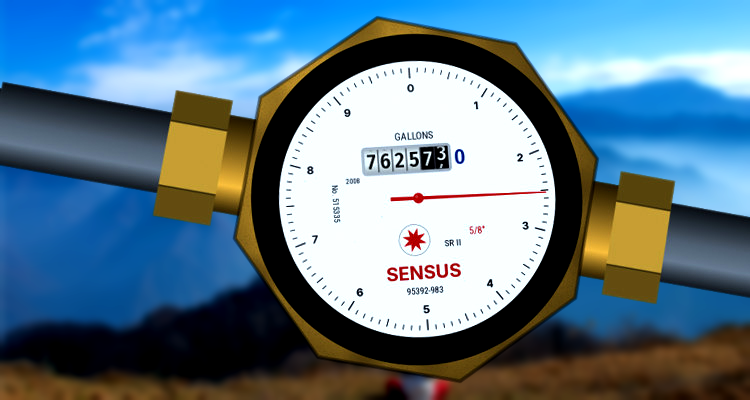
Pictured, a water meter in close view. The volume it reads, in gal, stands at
7625732.5 gal
